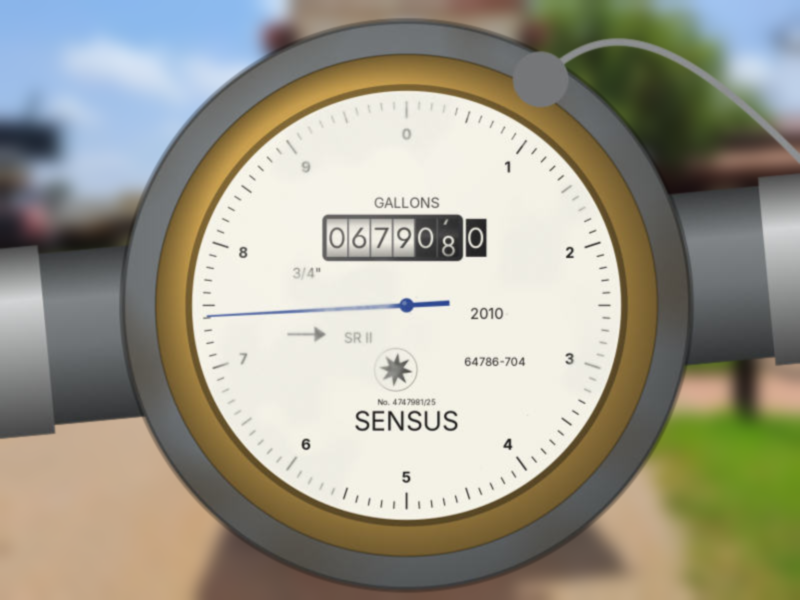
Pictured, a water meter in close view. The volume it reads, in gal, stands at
679077.4 gal
